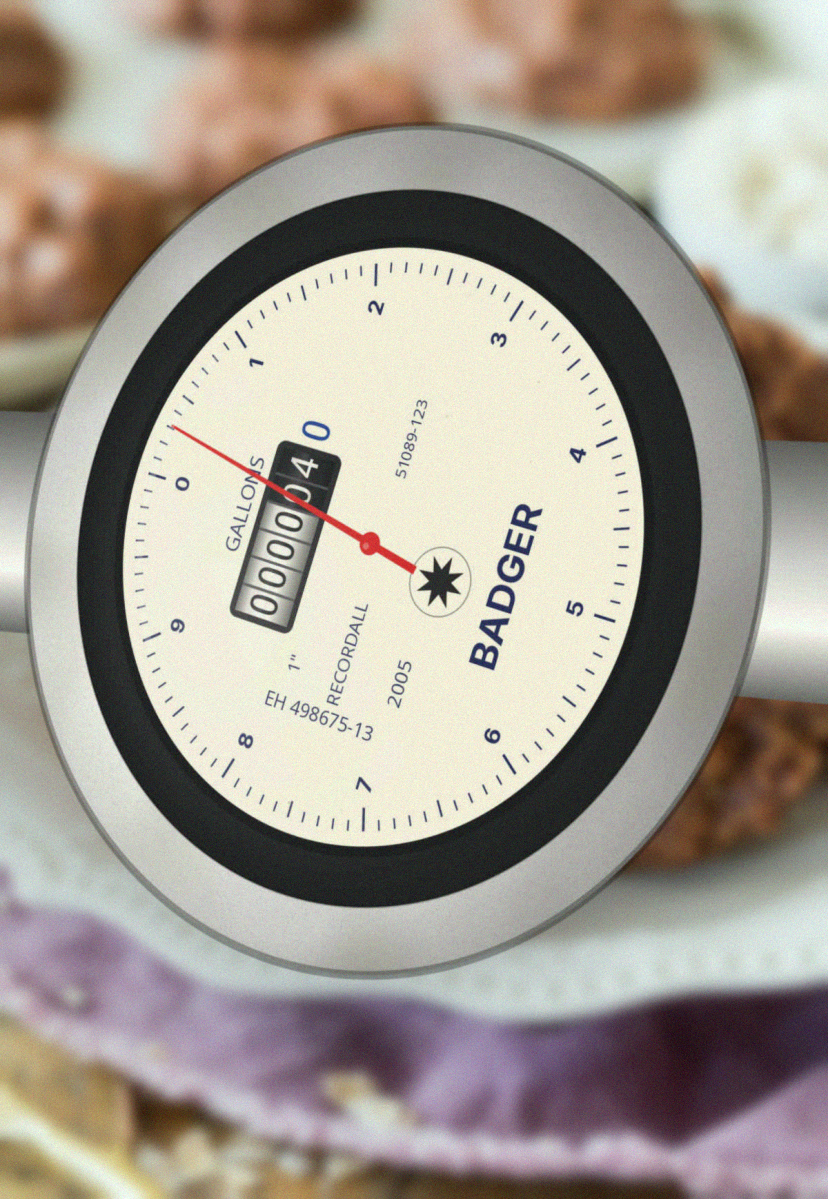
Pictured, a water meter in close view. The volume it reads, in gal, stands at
40.3 gal
